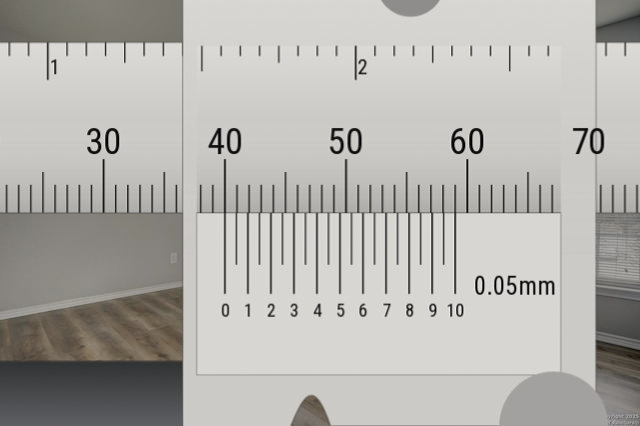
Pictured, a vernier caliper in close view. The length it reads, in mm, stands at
40.0 mm
